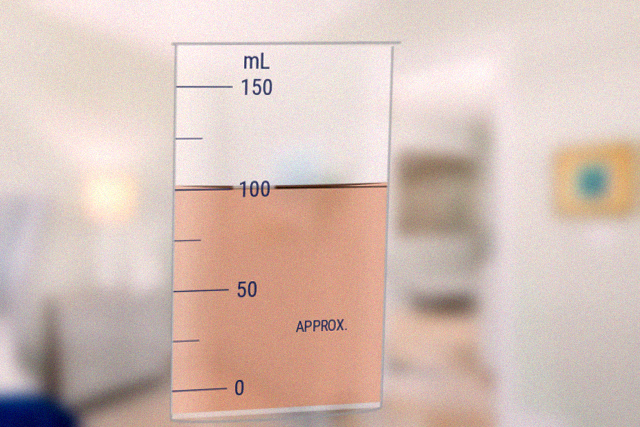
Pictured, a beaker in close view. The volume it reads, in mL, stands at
100 mL
